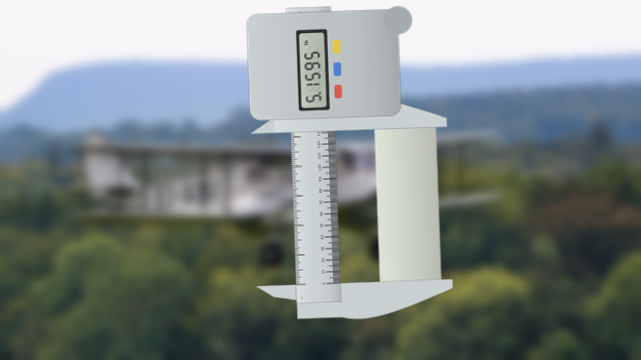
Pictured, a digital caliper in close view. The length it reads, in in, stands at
5.1595 in
